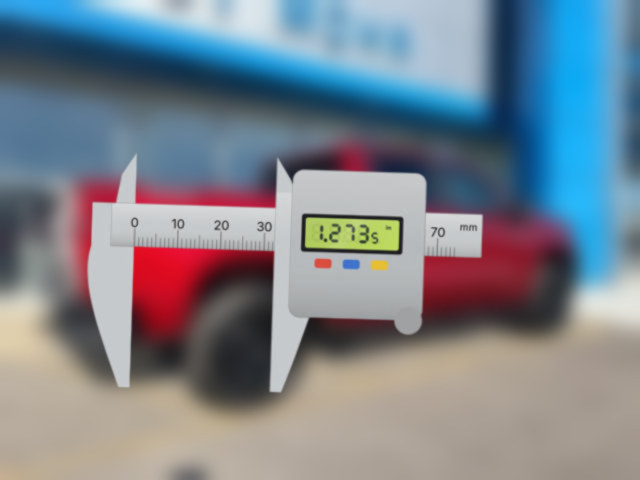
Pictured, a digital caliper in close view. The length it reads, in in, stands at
1.2735 in
